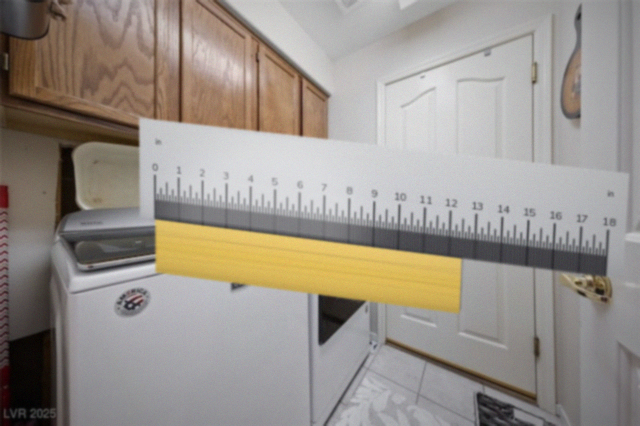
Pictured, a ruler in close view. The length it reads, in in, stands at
12.5 in
